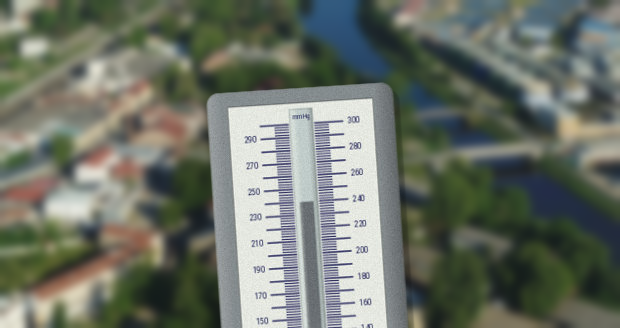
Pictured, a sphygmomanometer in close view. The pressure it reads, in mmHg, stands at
240 mmHg
